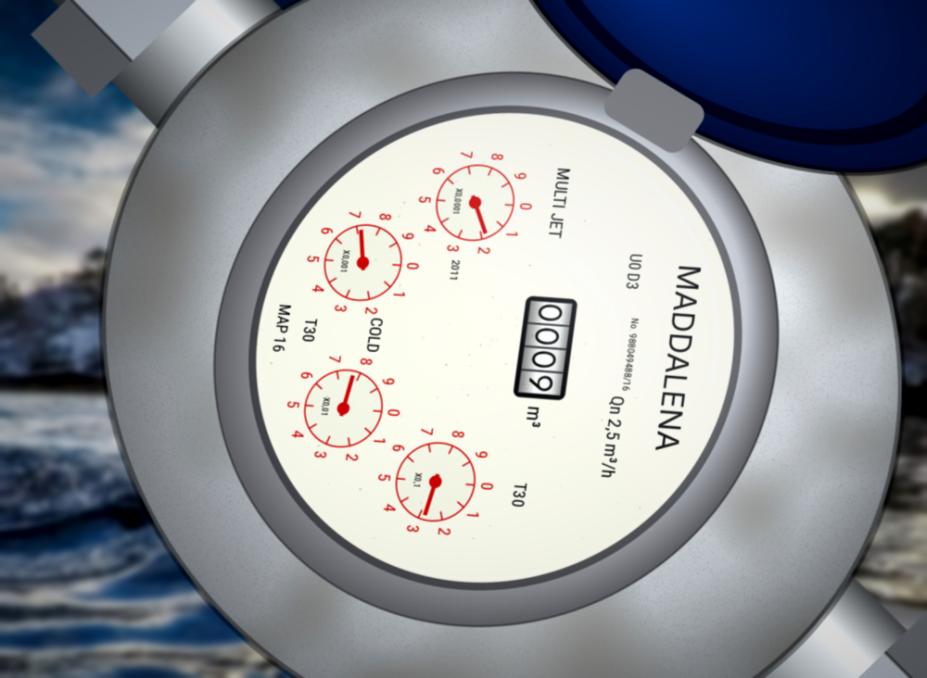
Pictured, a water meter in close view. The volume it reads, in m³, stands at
9.2771 m³
